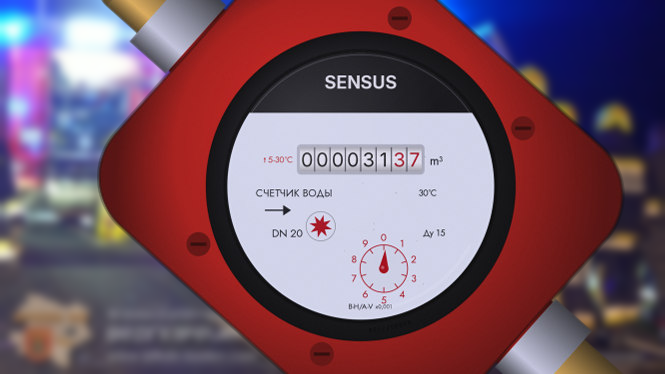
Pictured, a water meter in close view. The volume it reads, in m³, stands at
31.370 m³
